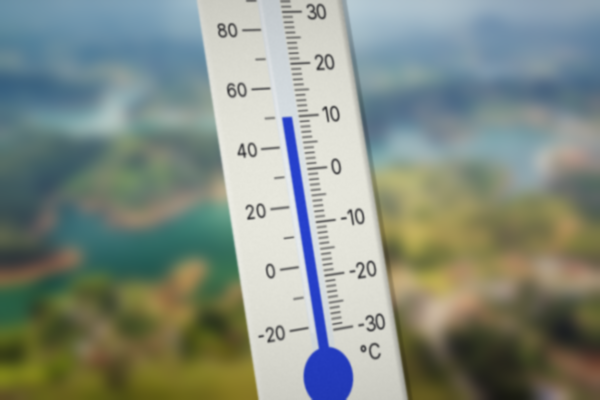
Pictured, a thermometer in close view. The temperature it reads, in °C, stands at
10 °C
